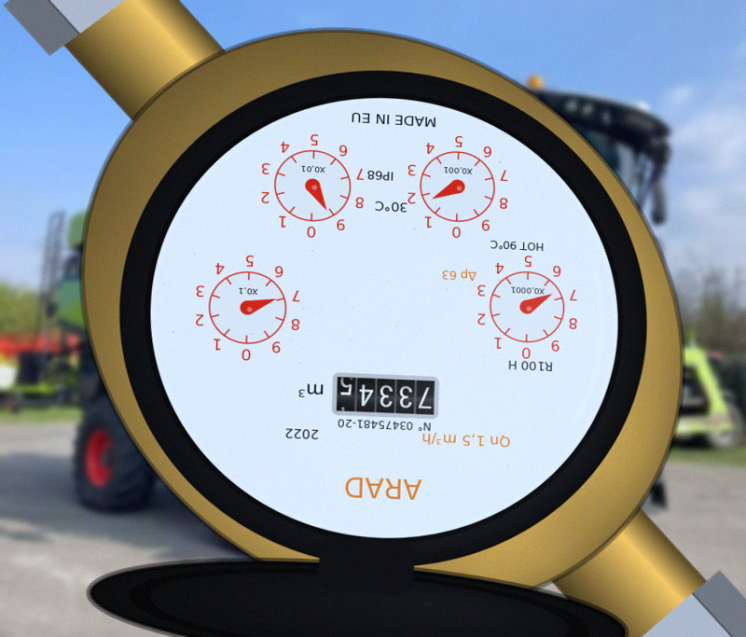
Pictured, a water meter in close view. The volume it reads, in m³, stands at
73344.6916 m³
